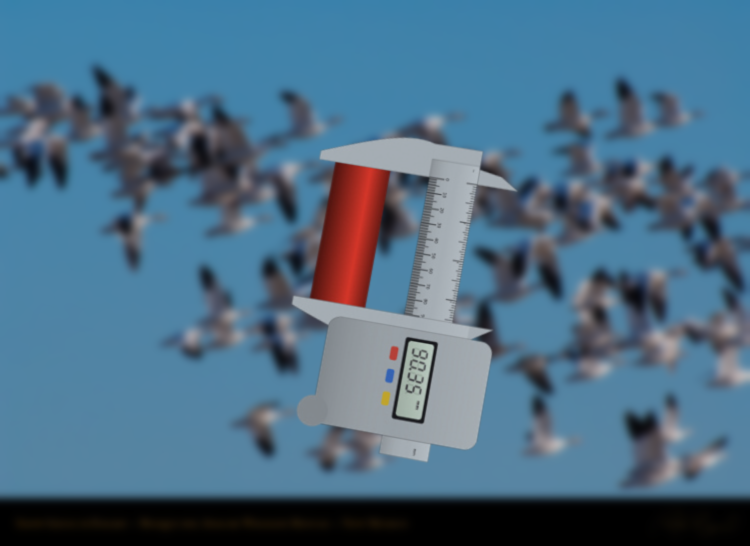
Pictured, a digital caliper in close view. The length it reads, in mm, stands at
90.35 mm
